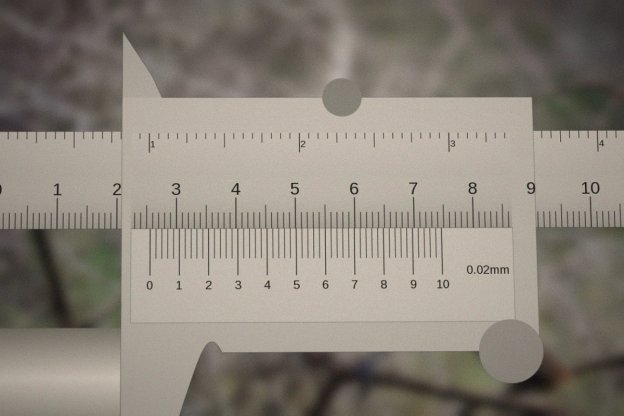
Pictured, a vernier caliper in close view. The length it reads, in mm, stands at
25.6 mm
